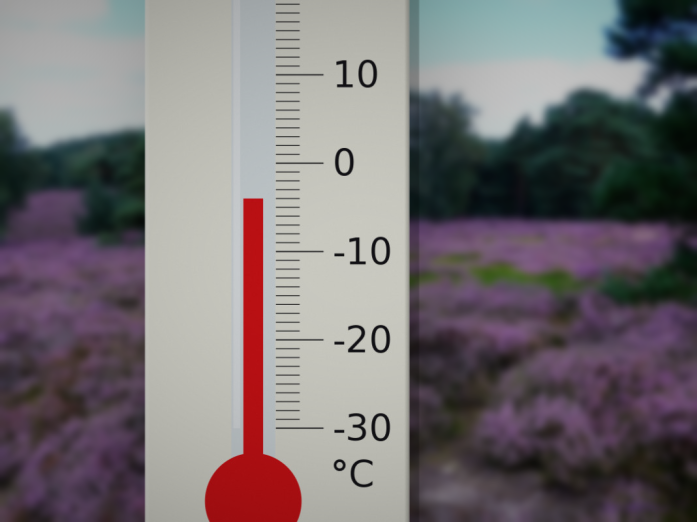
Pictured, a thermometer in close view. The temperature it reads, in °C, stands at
-4 °C
